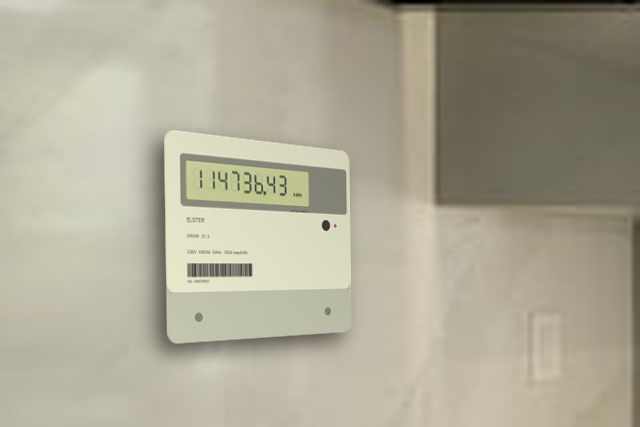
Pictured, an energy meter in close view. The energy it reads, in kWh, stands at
114736.43 kWh
